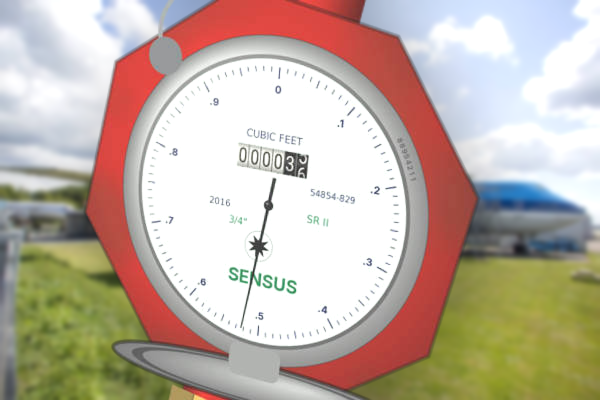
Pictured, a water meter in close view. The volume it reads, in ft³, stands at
35.52 ft³
